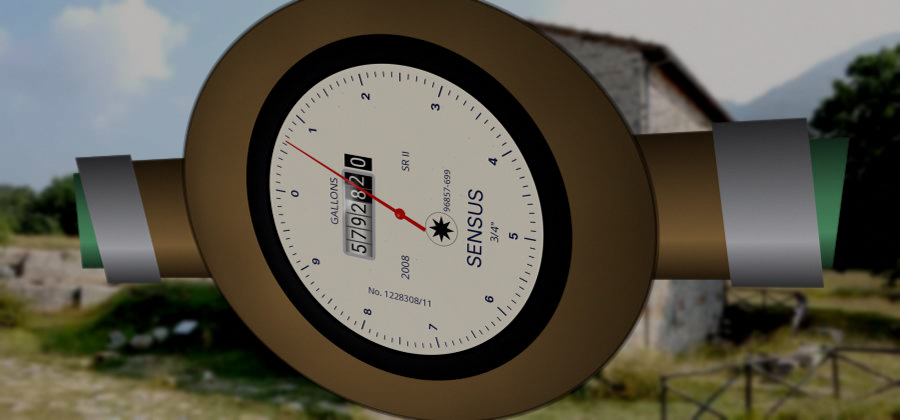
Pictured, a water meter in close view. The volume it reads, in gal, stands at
5792820.6 gal
